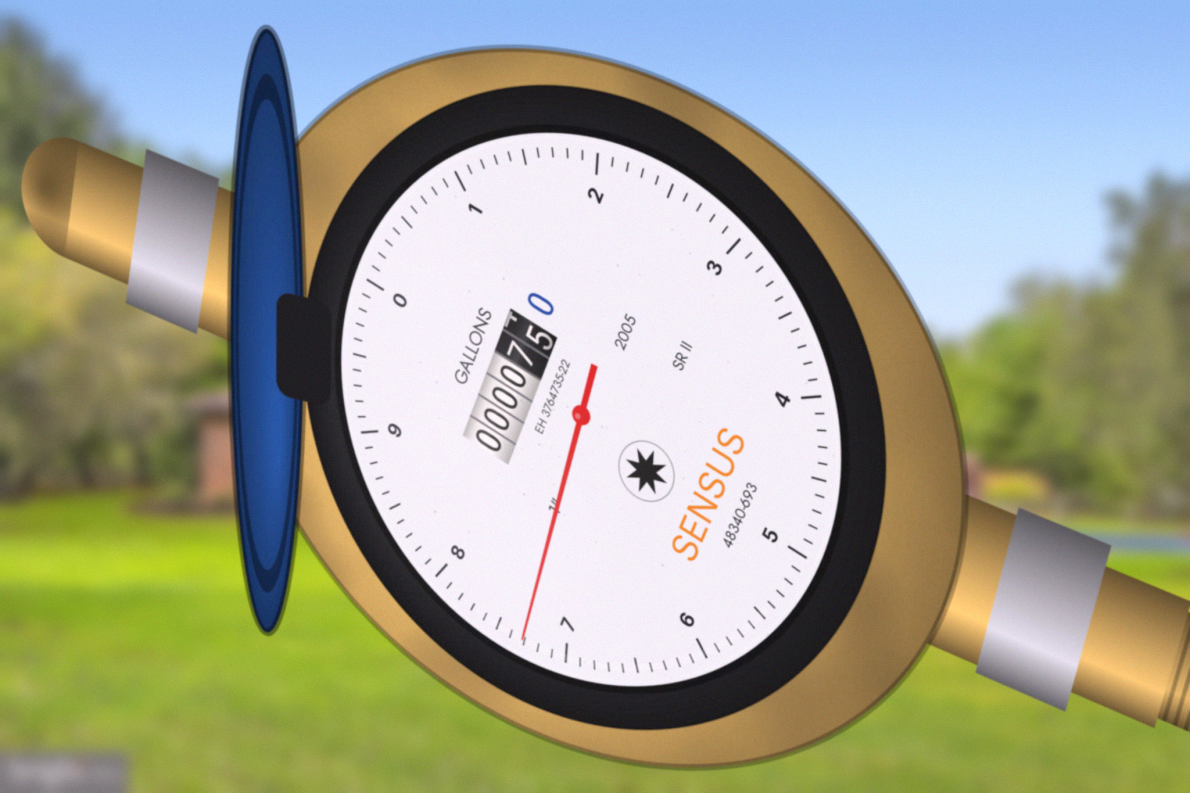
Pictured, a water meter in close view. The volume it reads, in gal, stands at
747.3 gal
